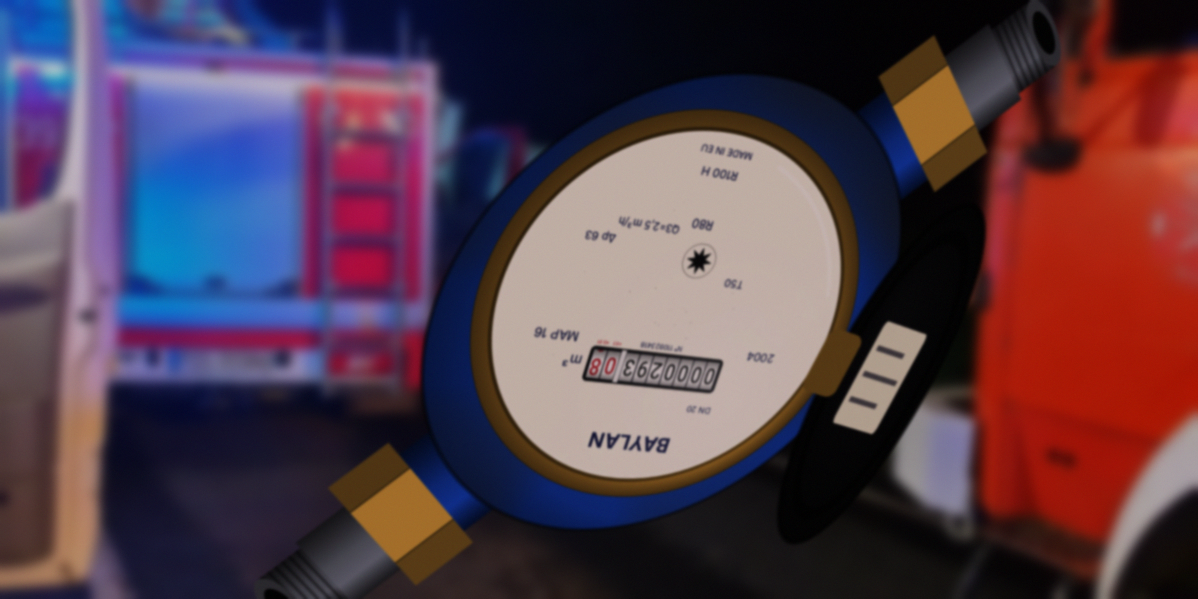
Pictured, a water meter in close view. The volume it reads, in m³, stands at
293.08 m³
